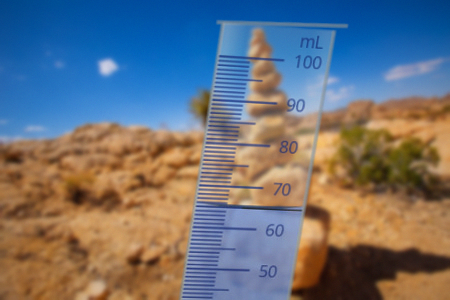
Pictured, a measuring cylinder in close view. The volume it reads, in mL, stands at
65 mL
